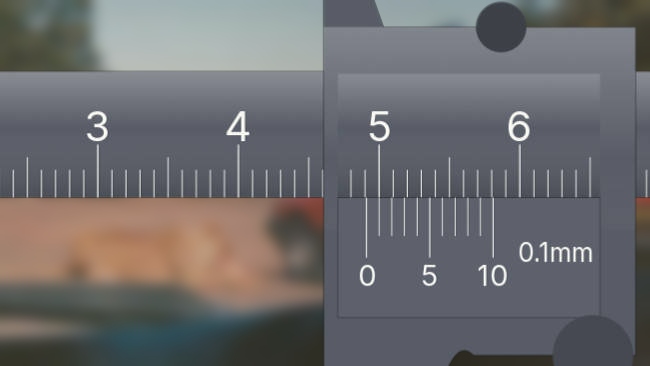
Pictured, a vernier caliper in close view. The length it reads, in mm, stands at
49.1 mm
